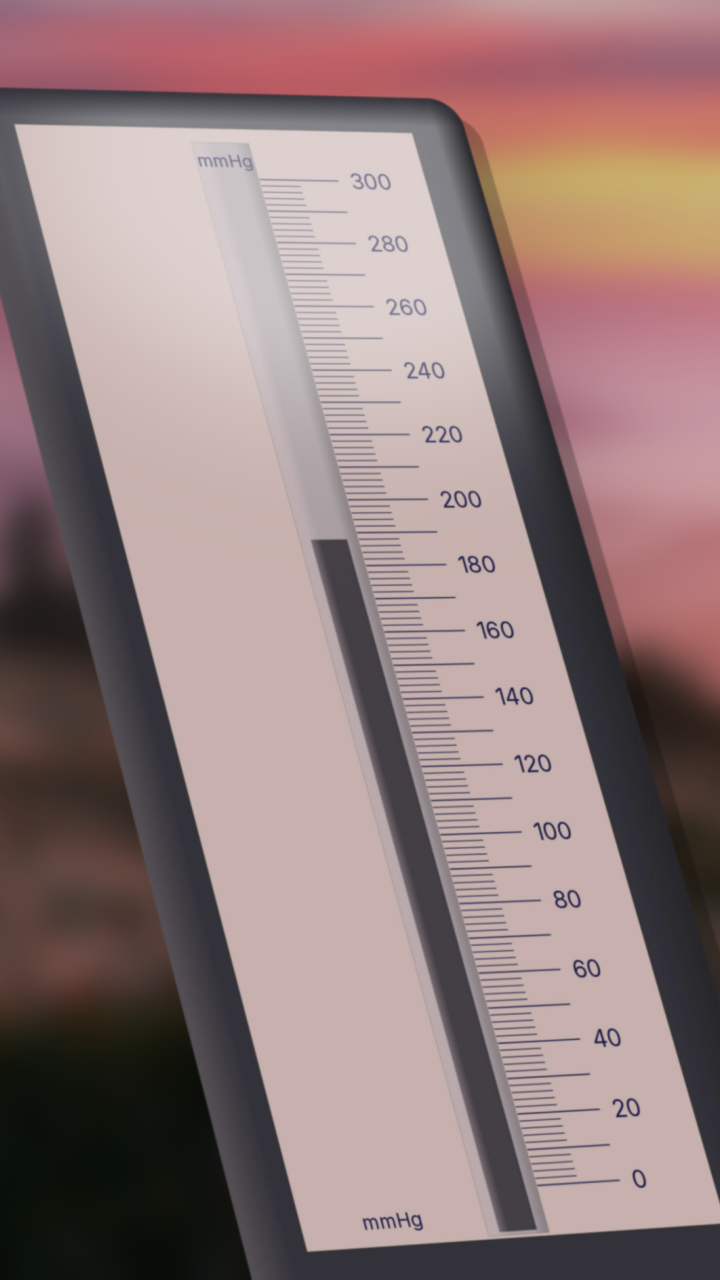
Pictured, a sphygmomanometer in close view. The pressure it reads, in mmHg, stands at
188 mmHg
